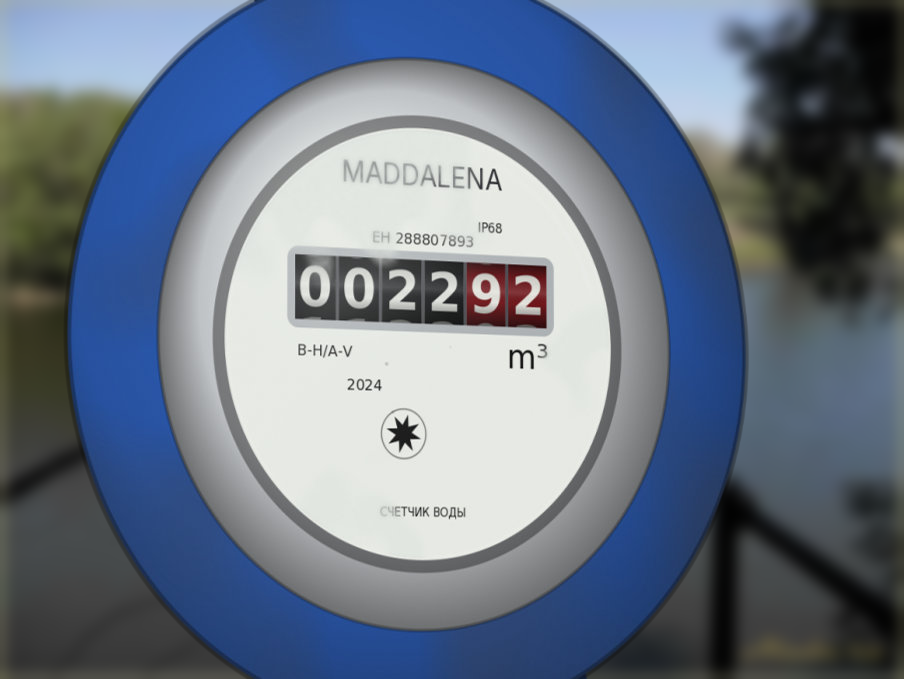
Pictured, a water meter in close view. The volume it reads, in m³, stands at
22.92 m³
